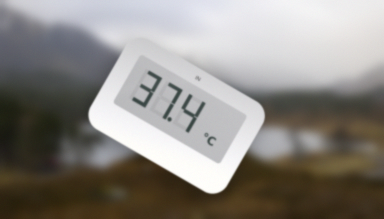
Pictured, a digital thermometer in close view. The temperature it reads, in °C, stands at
37.4 °C
